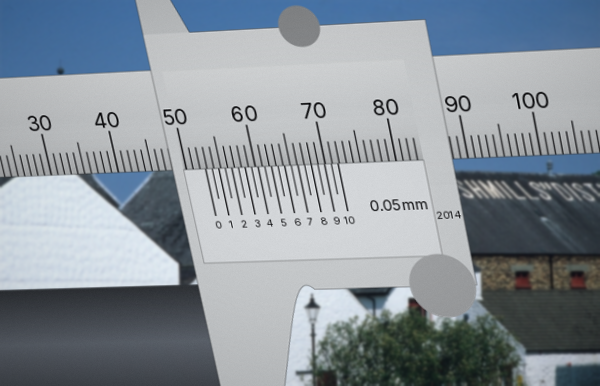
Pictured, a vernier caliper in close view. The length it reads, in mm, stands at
52.8 mm
